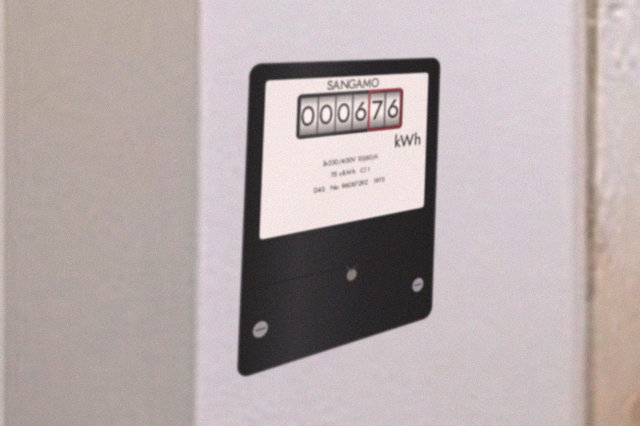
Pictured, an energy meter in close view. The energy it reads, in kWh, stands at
6.76 kWh
